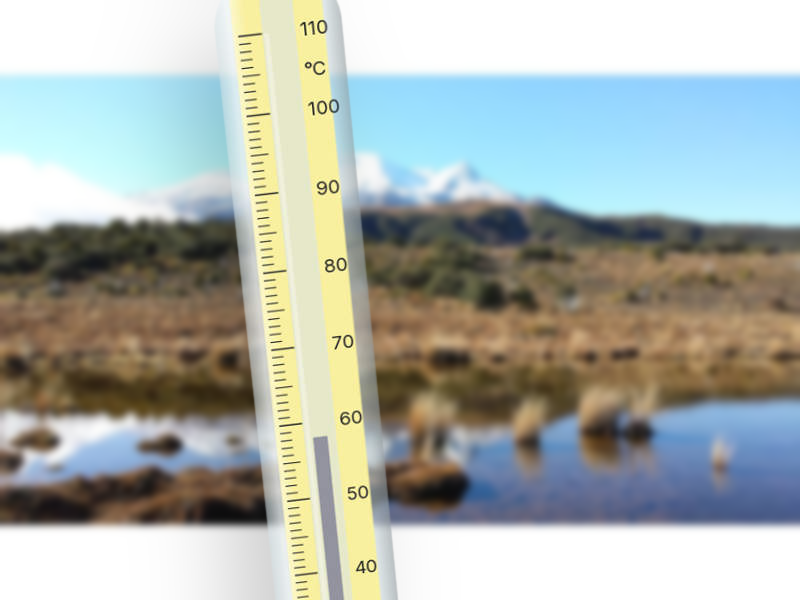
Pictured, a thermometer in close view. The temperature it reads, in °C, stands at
58 °C
